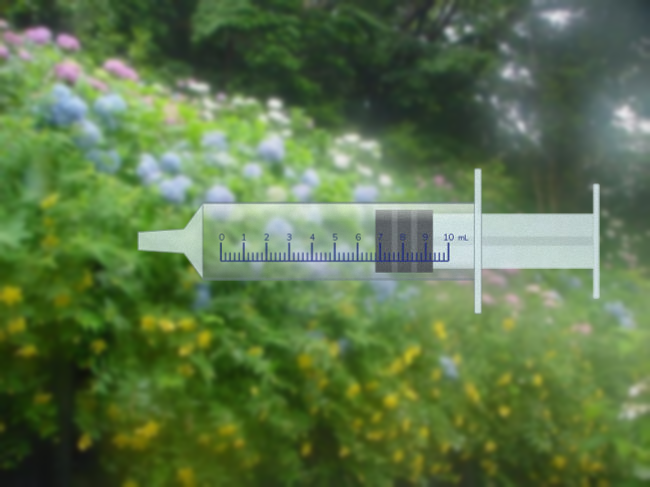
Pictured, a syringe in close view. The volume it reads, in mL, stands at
6.8 mL
